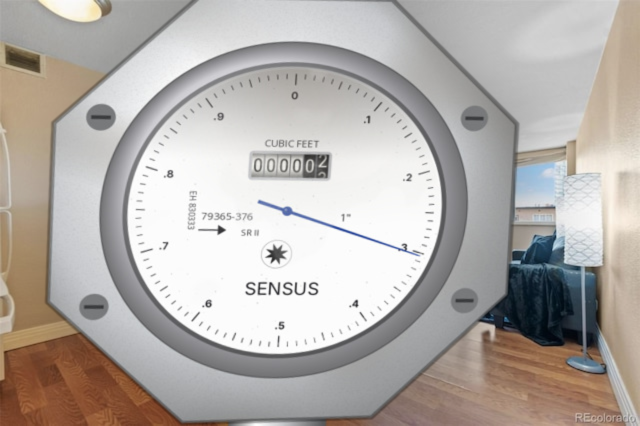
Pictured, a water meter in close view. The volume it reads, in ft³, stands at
2.30 ft³
